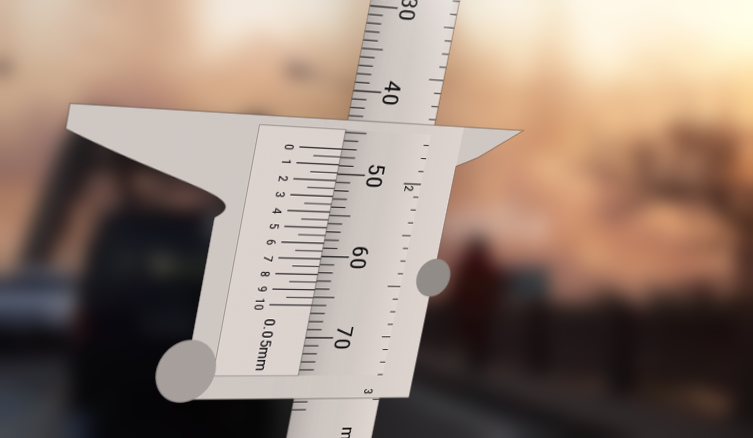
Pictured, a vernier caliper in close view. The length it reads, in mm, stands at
47.0 mm
